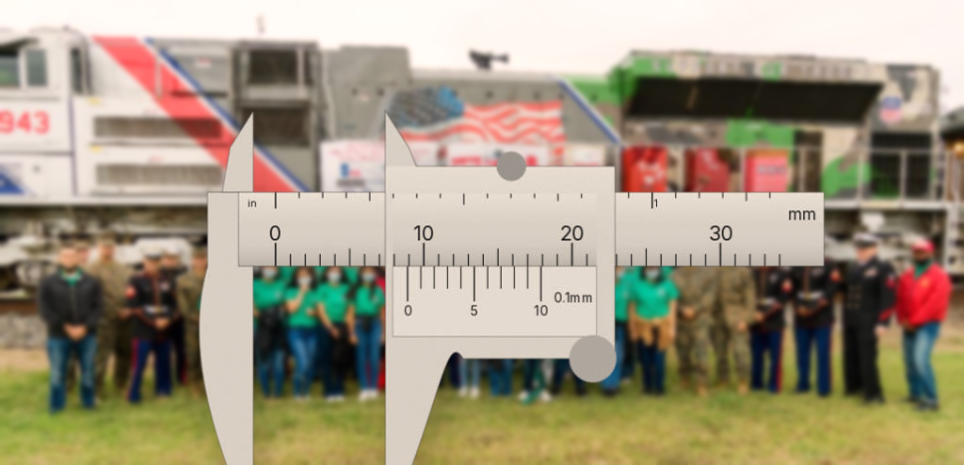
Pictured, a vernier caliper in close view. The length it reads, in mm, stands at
8.9 mm
